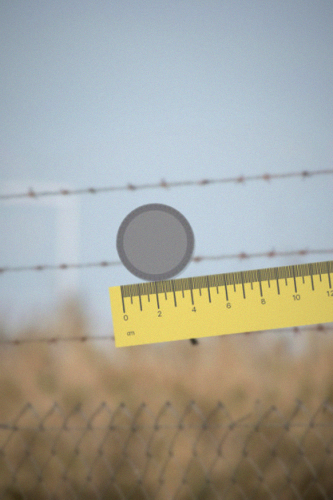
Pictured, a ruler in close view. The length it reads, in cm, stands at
4.5 cm
